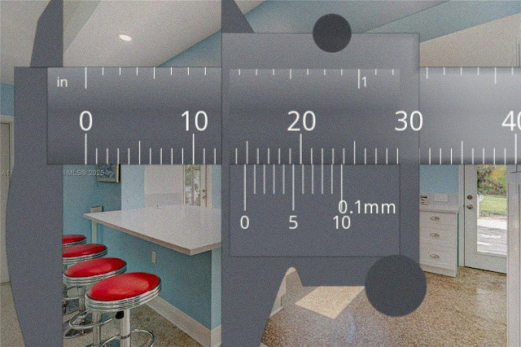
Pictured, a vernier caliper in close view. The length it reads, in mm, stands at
14.8 mm
